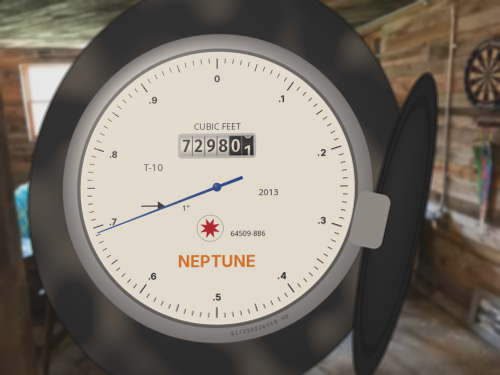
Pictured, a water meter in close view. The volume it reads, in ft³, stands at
729800.69 ft³
